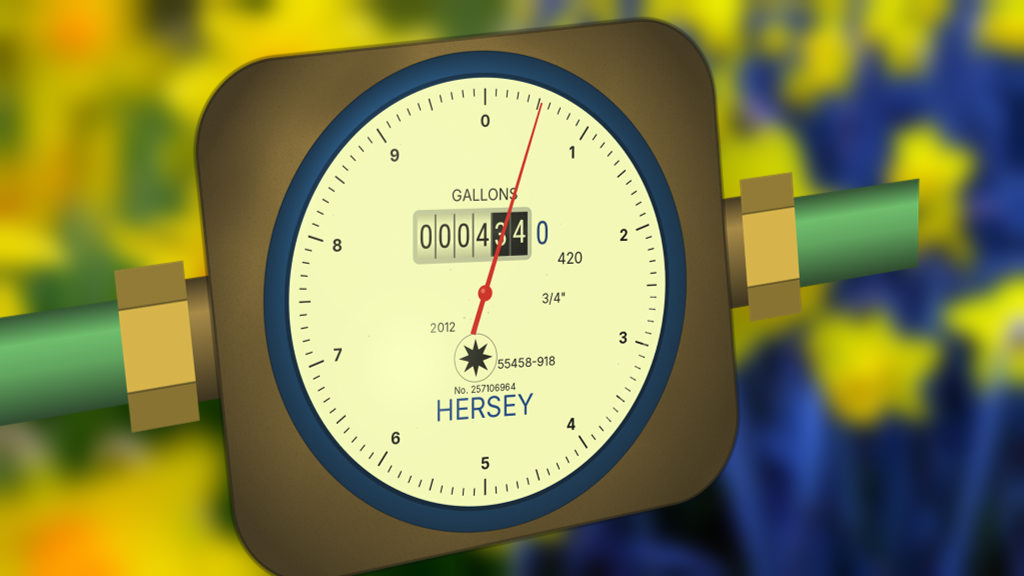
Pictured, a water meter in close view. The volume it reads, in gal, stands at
4340.5 gal
